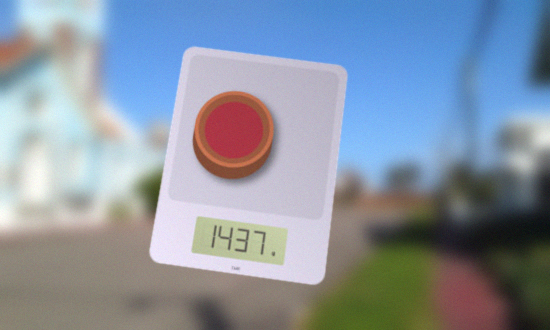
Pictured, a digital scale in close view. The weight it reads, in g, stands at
1437 g
